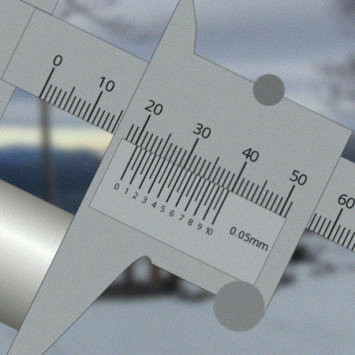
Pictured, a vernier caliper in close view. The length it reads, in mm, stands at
20.4 mm
